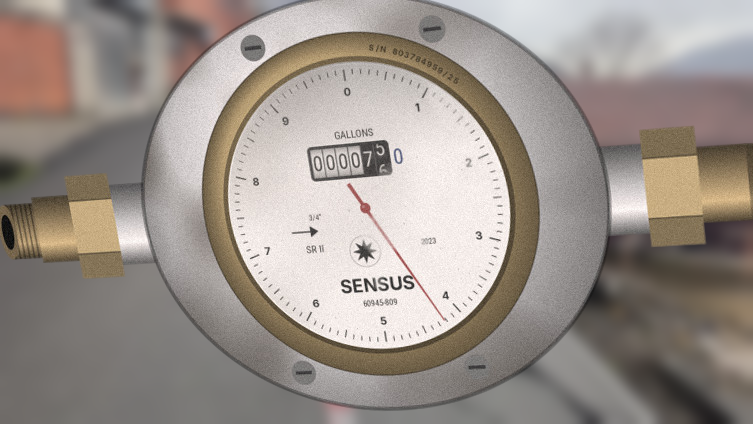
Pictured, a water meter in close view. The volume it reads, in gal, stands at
754.2 gal
